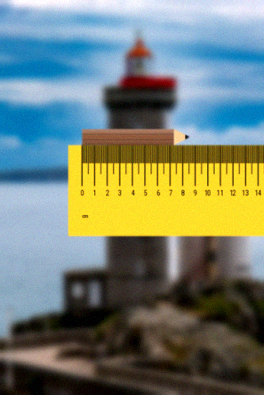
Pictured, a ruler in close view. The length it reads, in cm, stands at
8.5 cm
